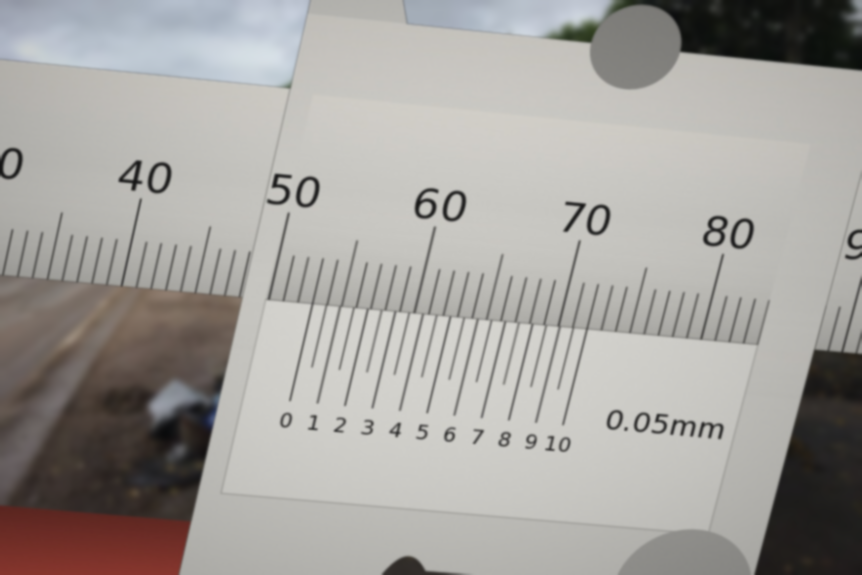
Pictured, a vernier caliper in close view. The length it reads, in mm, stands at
53.0 mm
